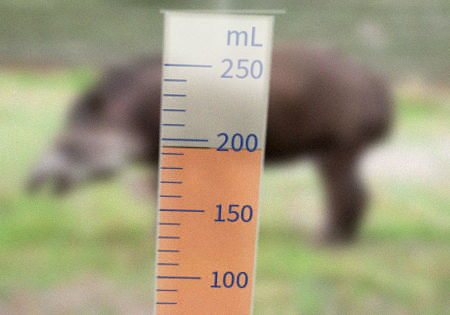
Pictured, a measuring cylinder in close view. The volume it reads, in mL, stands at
195 mL
